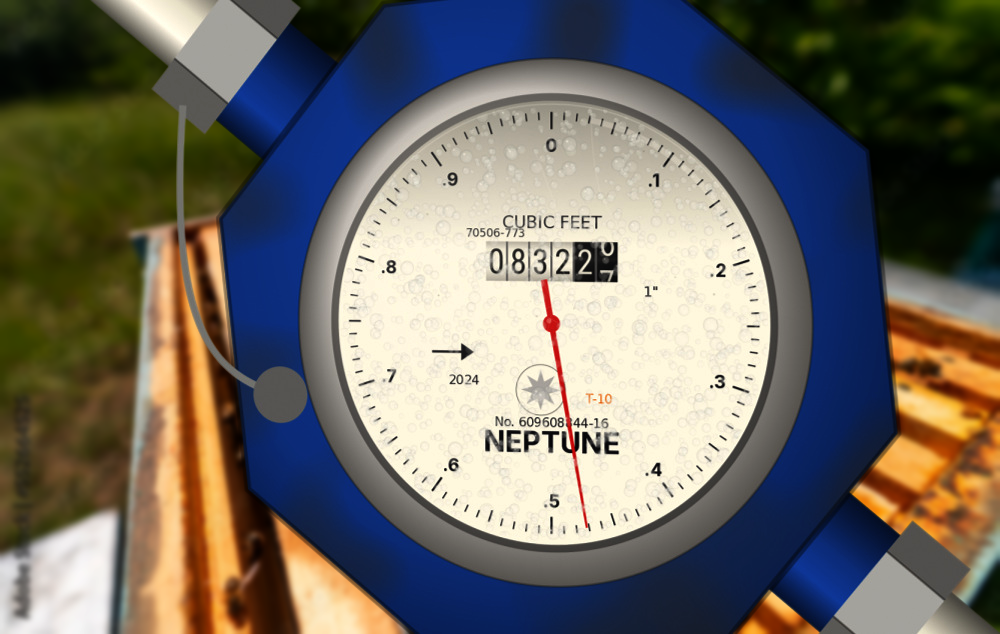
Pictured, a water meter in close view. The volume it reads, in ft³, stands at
83226.47 ft³
